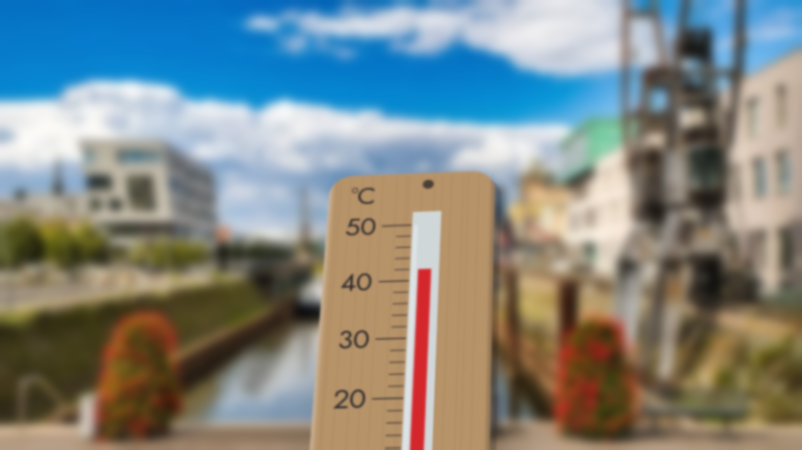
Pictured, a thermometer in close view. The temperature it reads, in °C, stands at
42 °C
